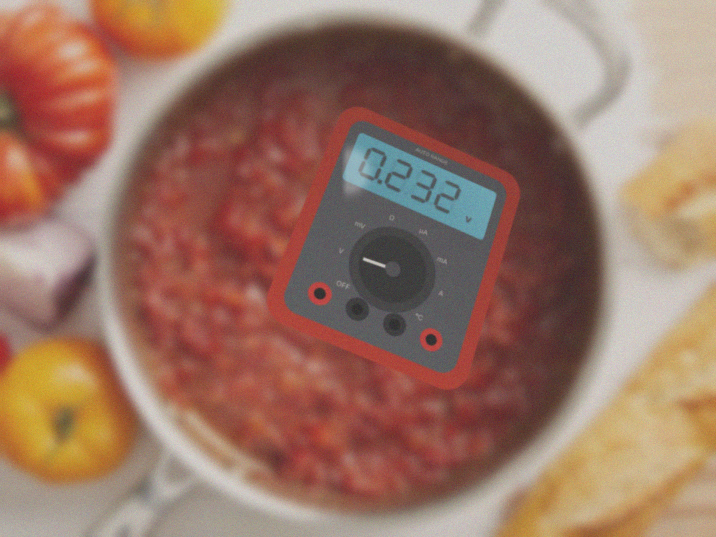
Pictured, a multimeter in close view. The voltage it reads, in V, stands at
0.232 V
